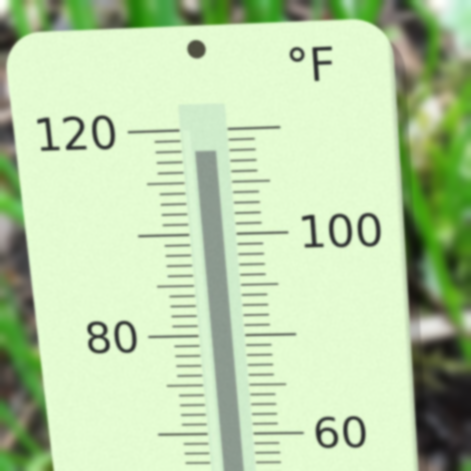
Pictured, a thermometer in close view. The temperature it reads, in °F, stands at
116 °F
